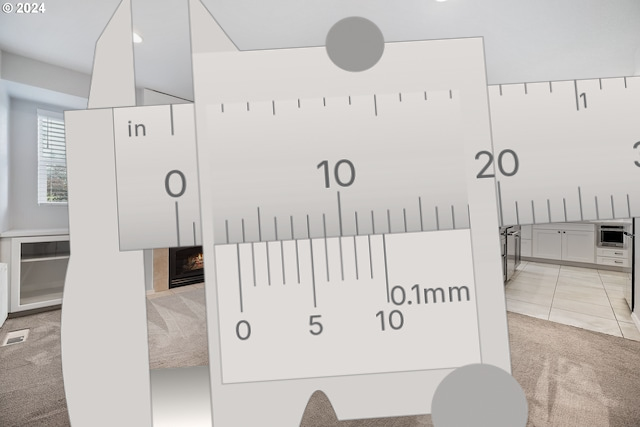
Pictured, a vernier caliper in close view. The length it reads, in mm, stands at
3.6 mm
